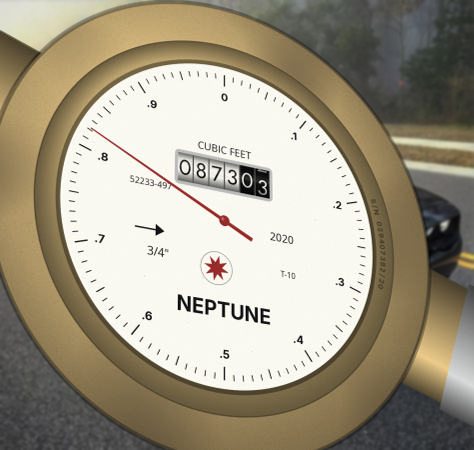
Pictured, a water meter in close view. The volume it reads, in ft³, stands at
87302.82 ft³
